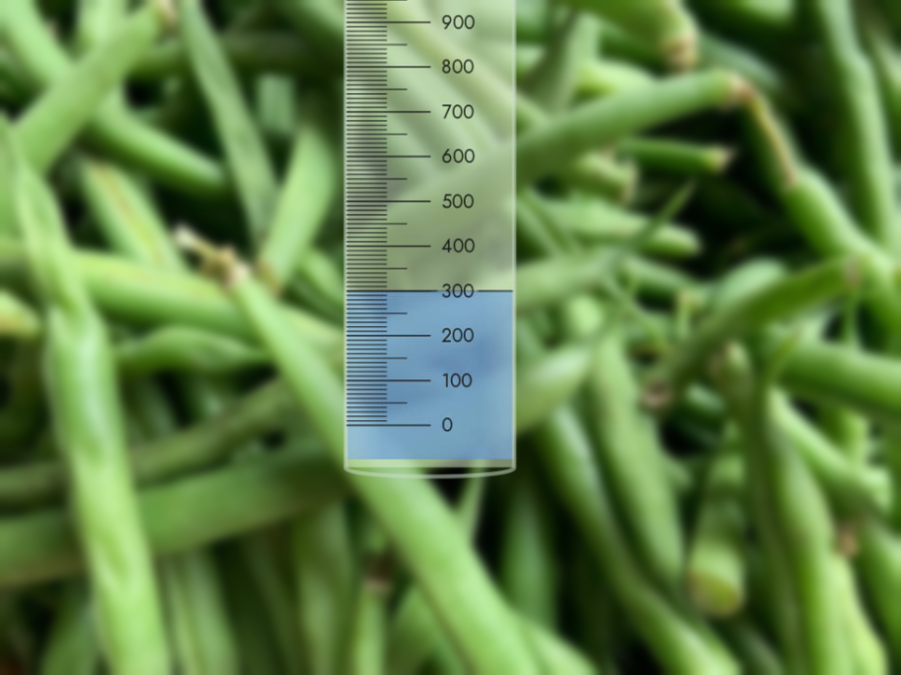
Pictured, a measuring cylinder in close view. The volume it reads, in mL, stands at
300 mL
